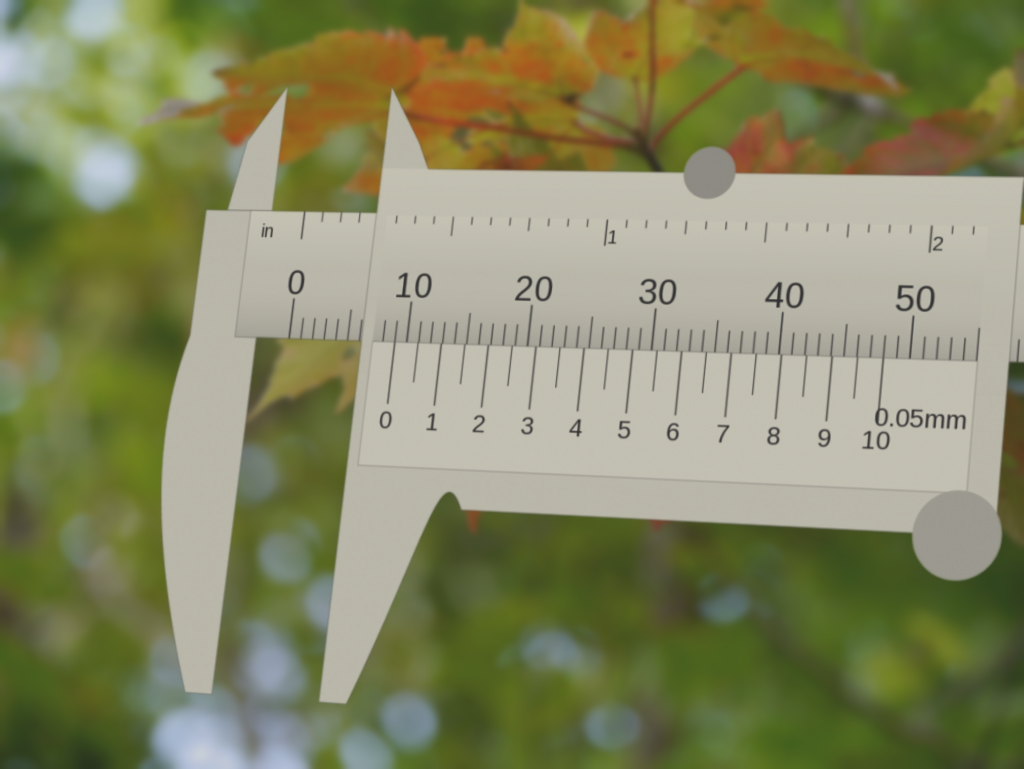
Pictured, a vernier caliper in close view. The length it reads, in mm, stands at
9.0 mm
